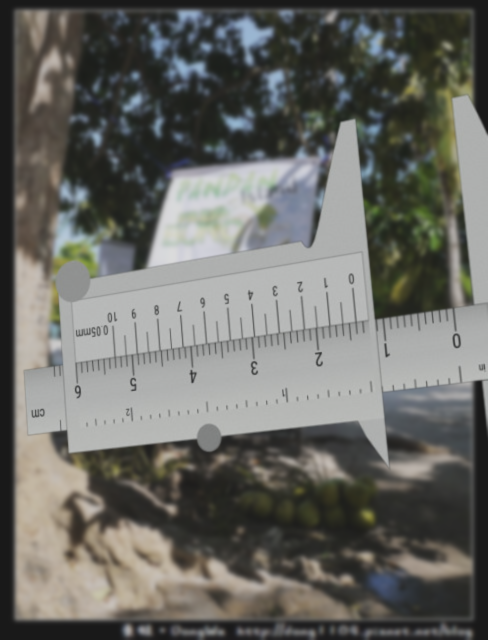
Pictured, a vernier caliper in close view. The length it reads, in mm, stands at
14.0 mm
